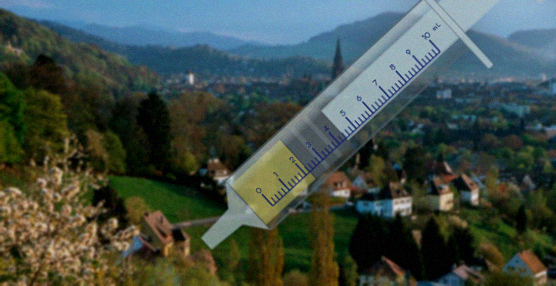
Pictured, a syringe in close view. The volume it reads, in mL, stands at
2.2 mL
